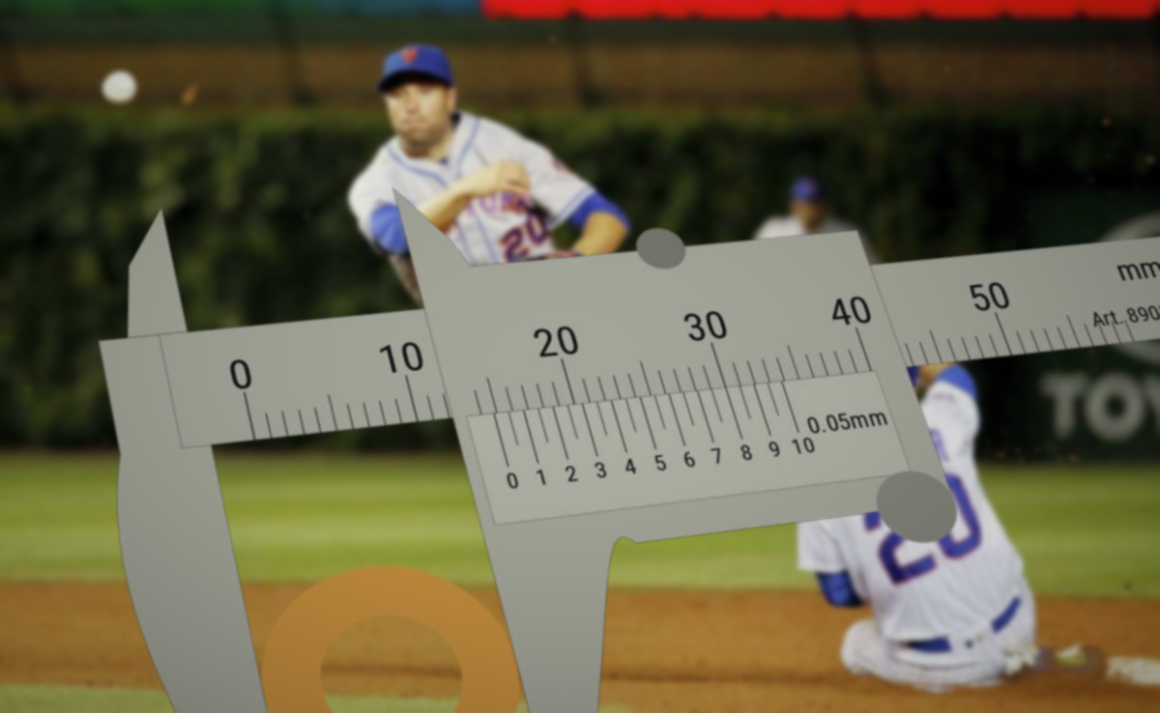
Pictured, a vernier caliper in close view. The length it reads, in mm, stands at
14.8 mm
